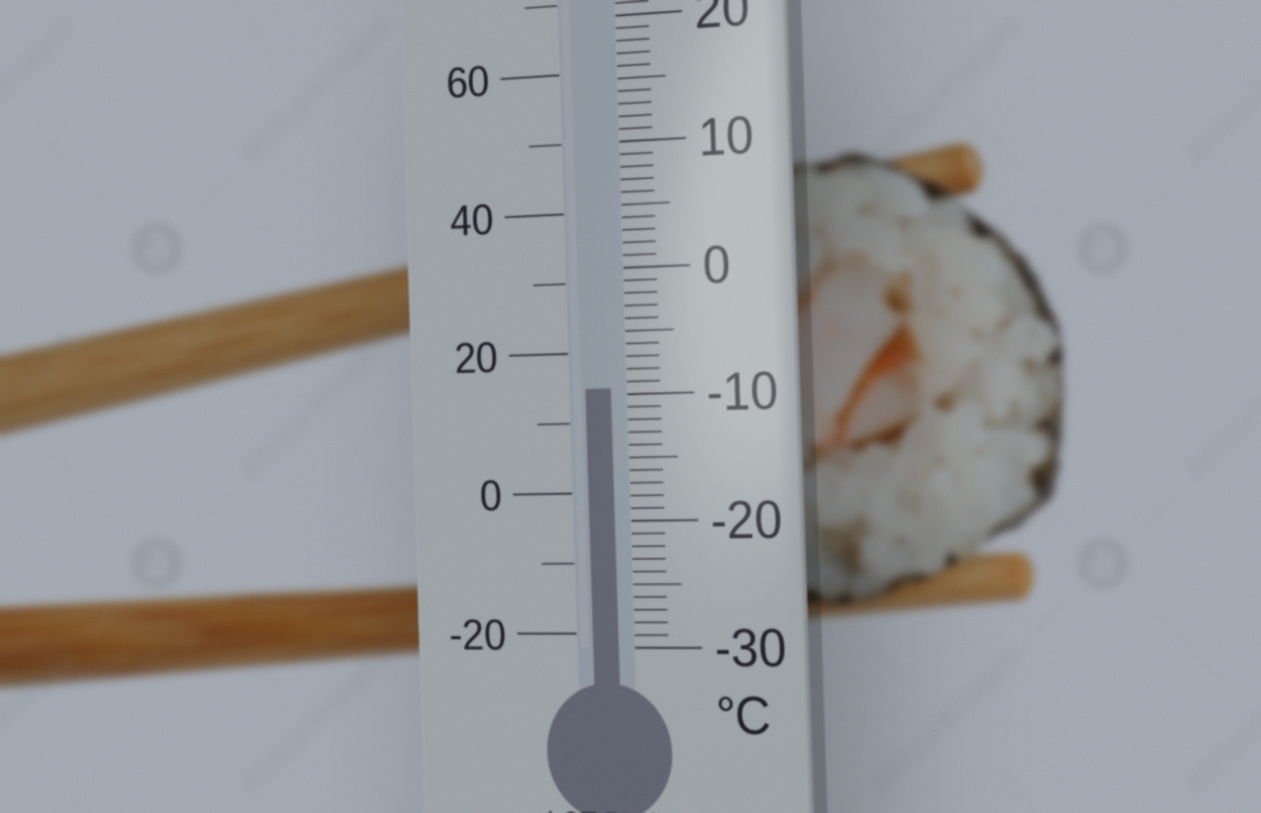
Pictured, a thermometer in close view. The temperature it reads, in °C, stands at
-9.5 °C
